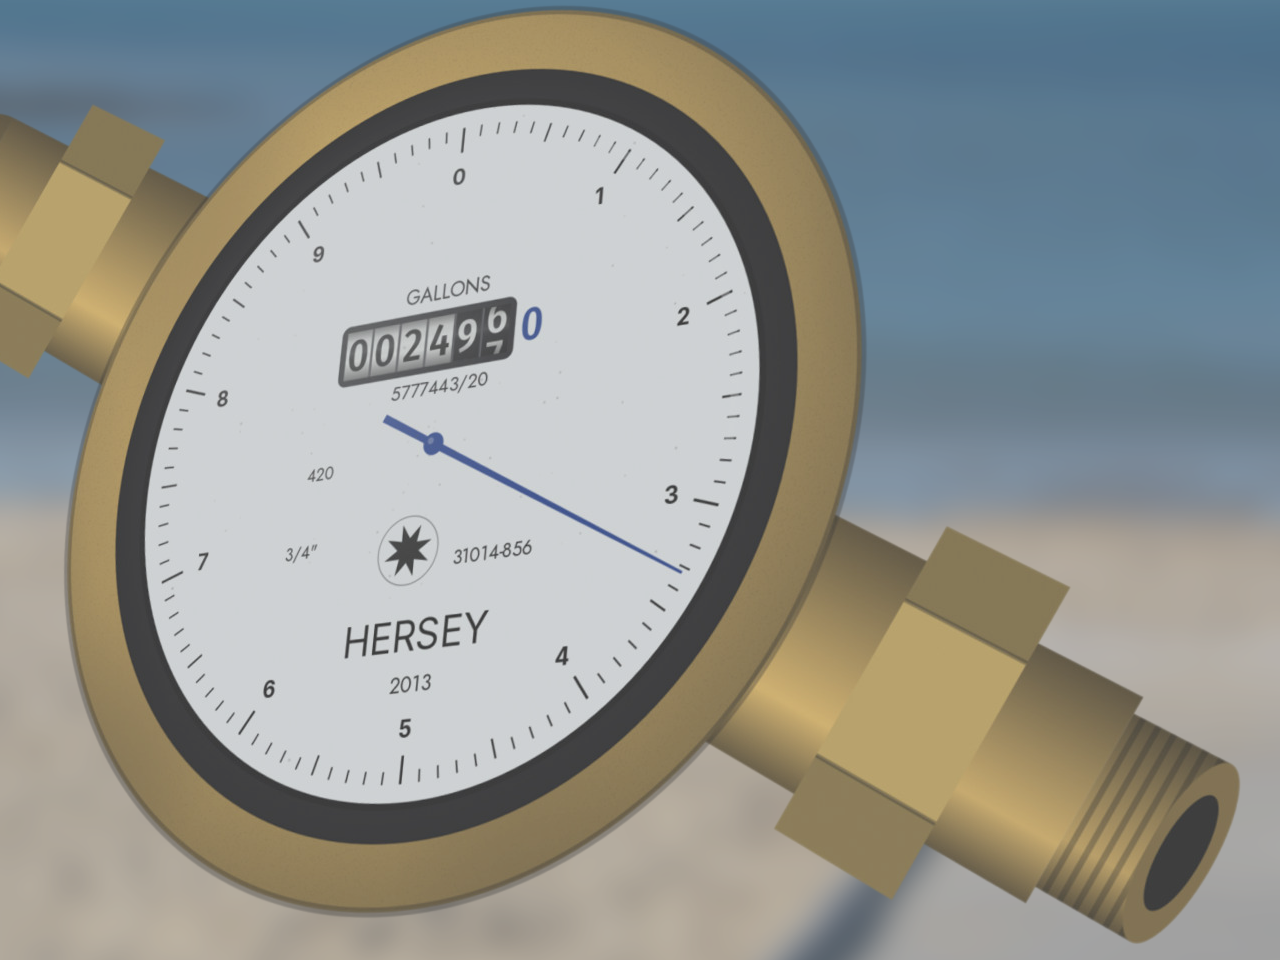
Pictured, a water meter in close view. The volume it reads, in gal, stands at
24963.3 gal
